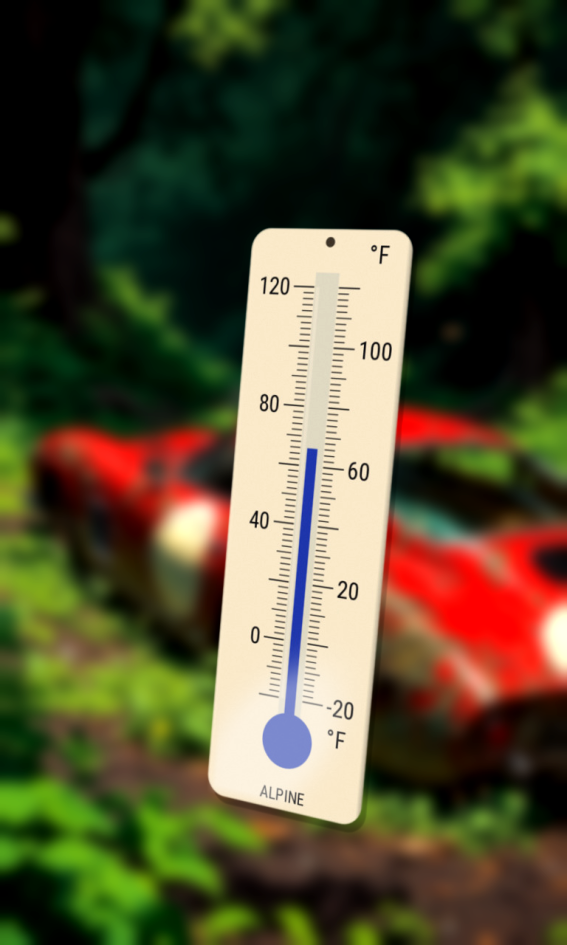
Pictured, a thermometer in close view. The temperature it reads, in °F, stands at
66 °F
